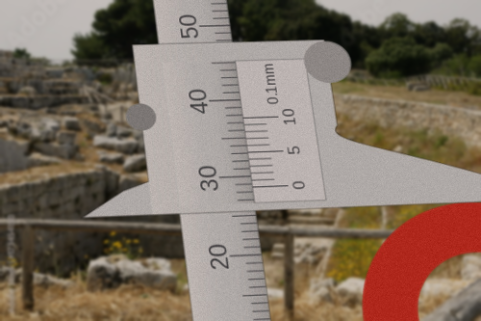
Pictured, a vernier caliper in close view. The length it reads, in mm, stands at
28.6 mm
